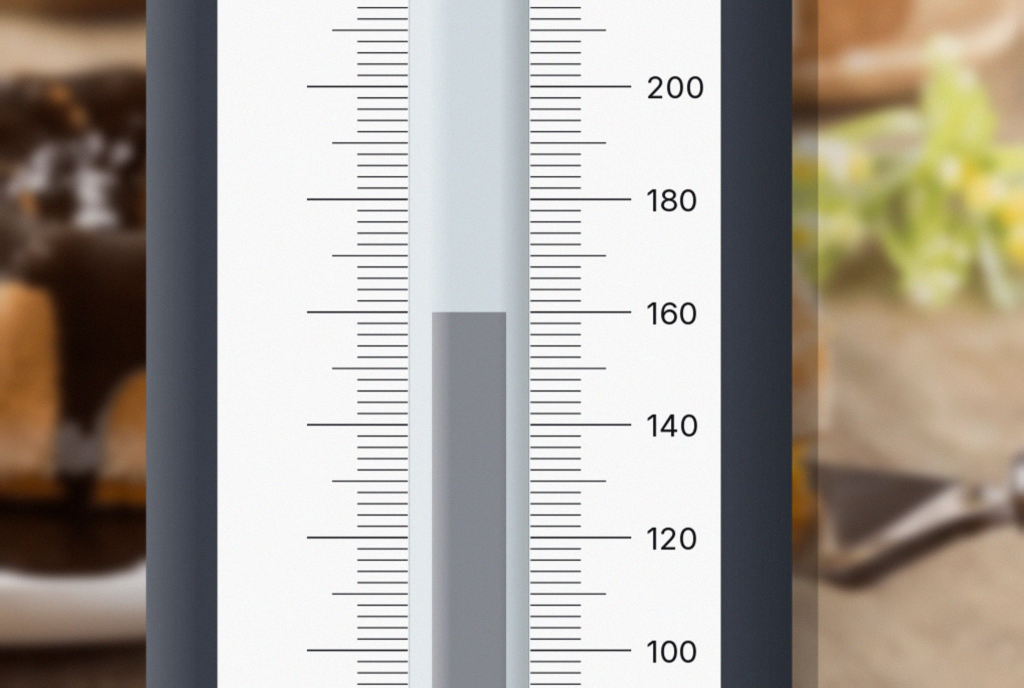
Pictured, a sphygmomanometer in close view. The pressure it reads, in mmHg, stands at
160 mmHg
